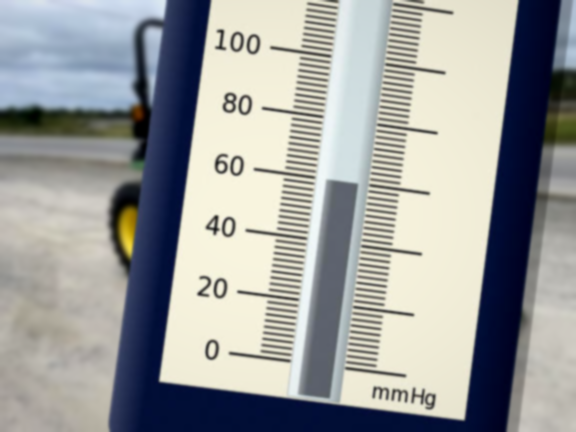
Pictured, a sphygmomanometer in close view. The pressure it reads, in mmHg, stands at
60 mmHg
